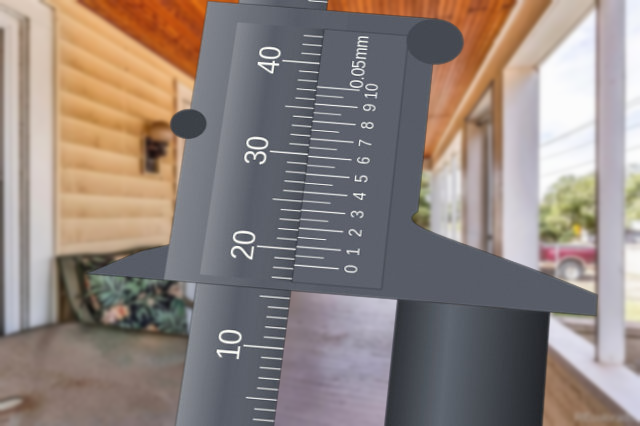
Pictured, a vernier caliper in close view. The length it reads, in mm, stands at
18.4 mm
